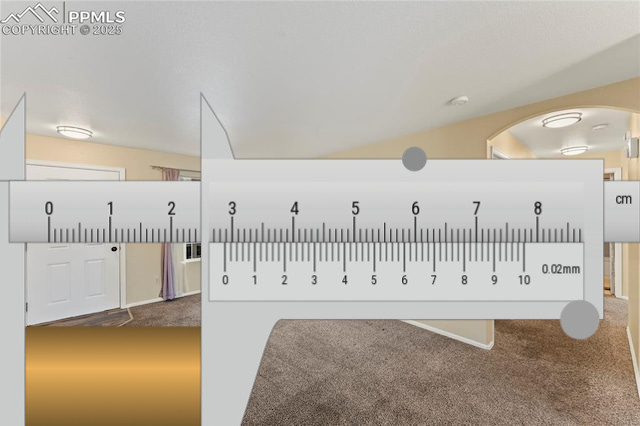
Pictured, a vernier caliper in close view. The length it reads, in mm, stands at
28.8 mm
